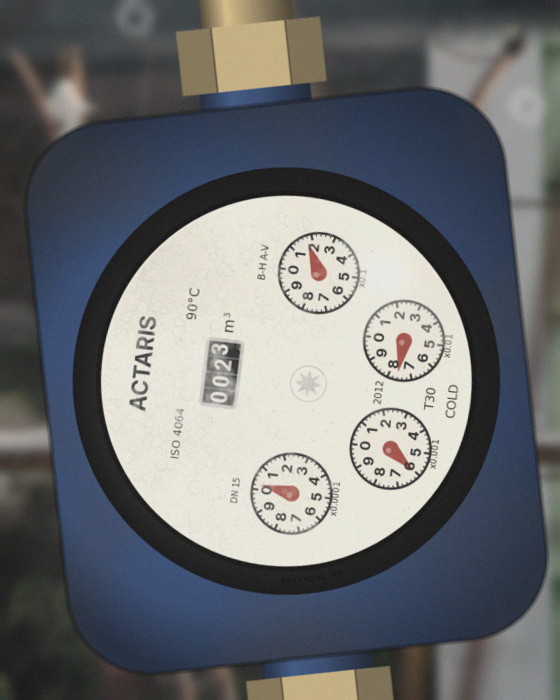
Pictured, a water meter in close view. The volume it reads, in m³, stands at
23.1760 m³
